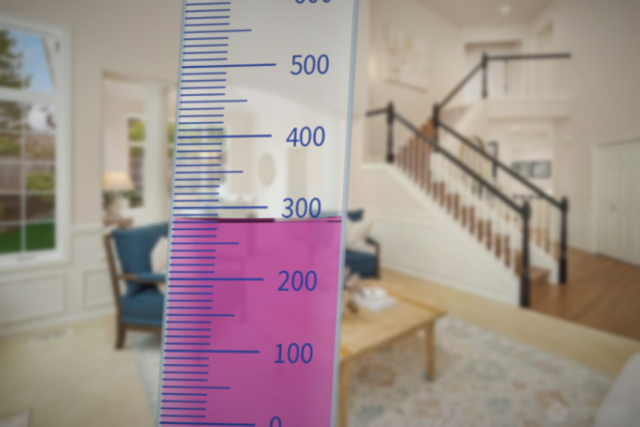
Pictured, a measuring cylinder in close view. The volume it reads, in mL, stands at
280 mL
